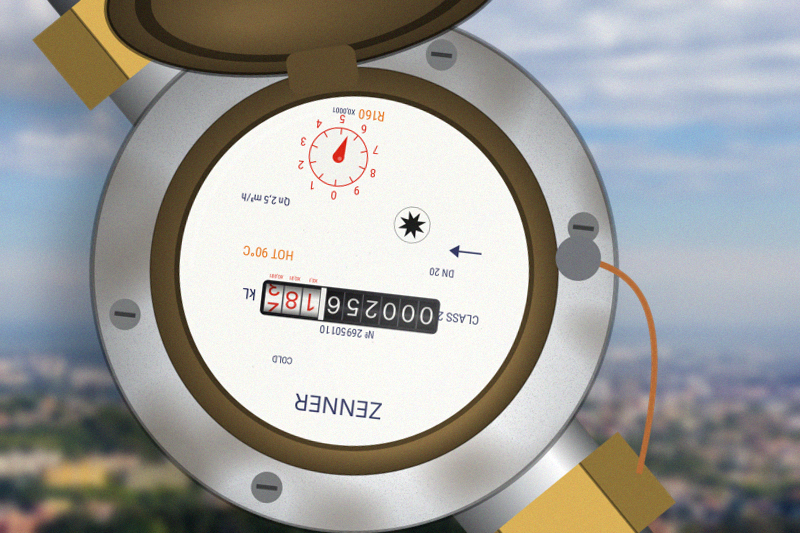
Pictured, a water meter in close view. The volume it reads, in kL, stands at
256.1825 kL
